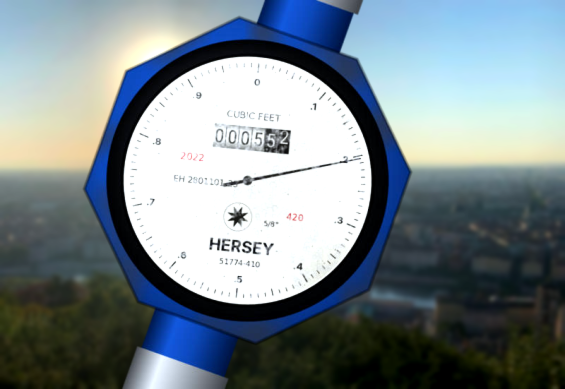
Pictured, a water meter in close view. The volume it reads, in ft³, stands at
552.20 ft³
